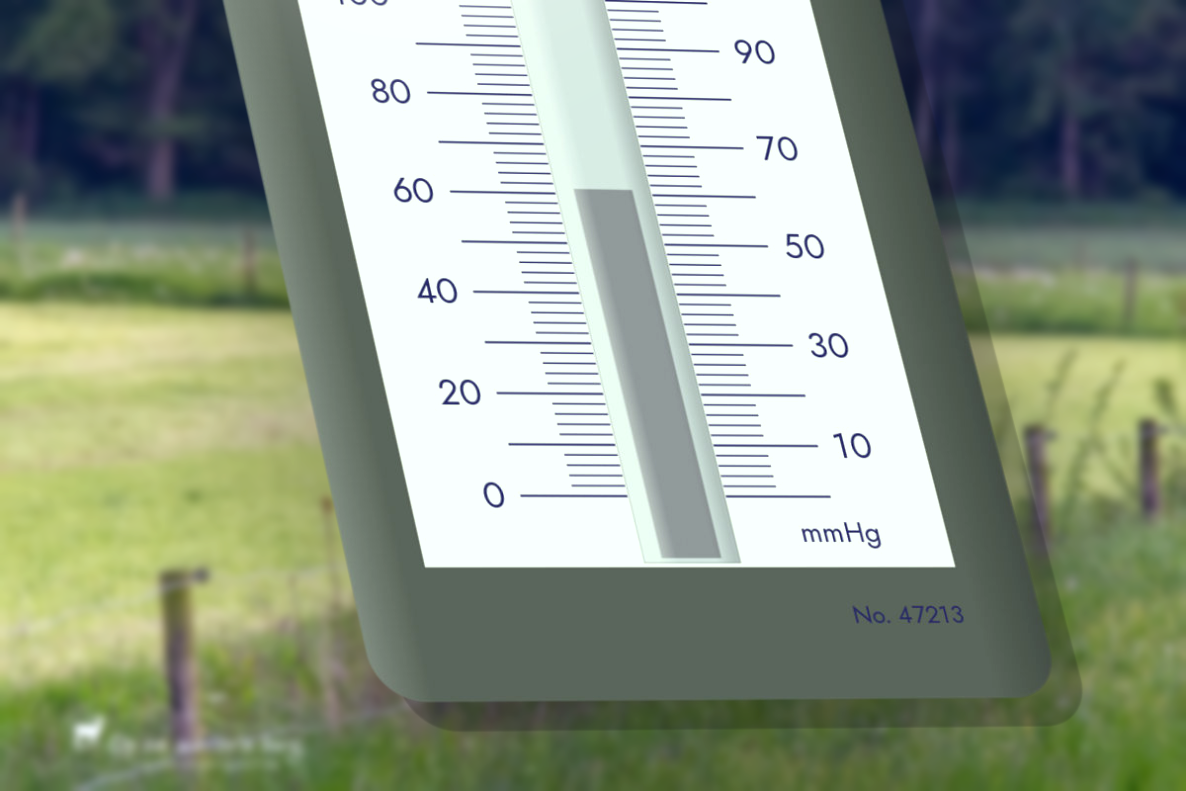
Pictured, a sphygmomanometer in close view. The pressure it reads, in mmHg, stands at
61 mmHg
